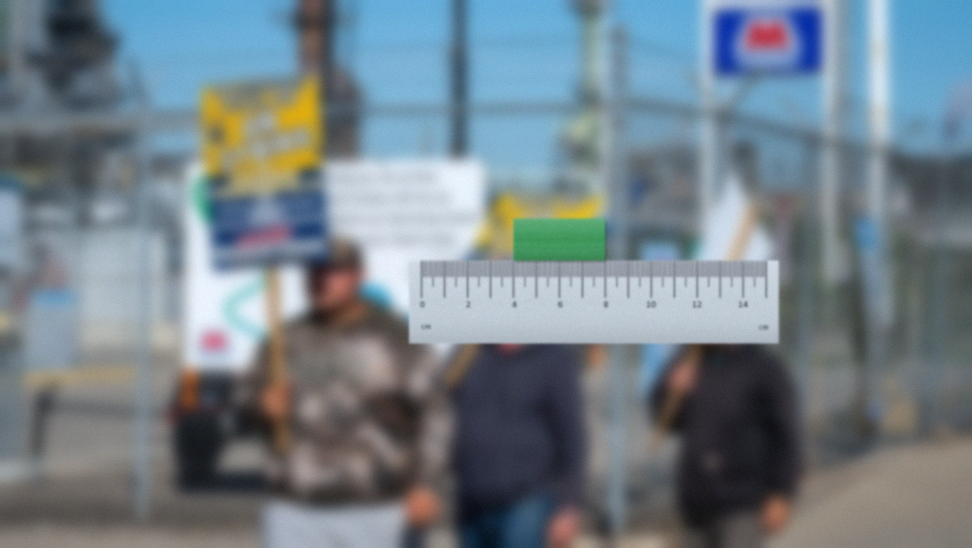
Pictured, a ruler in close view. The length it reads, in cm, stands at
4 cm
